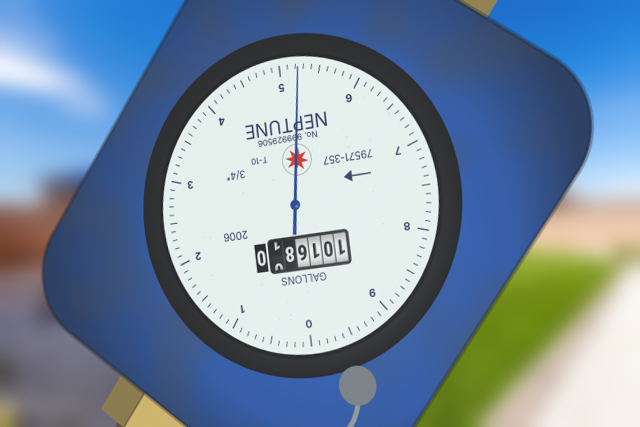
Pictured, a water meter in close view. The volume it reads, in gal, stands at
1016805.2 gal
